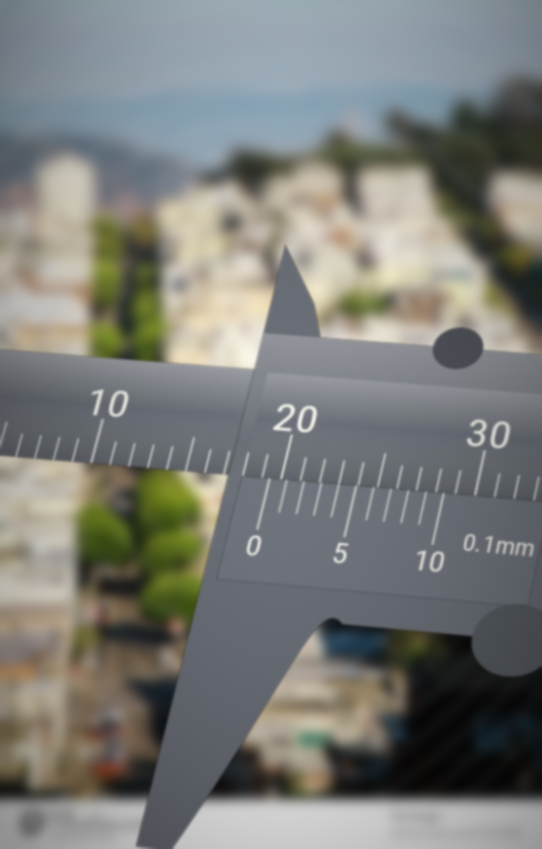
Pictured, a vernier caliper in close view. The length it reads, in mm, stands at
19.4 mm
